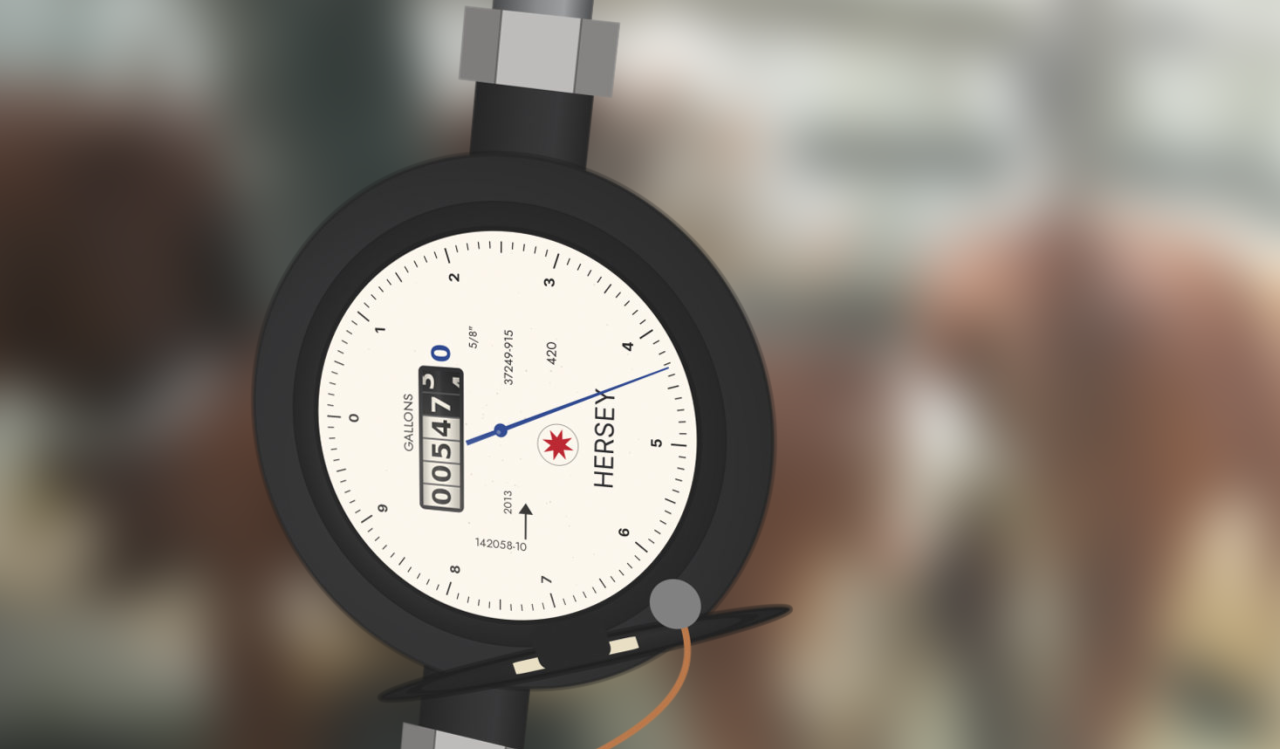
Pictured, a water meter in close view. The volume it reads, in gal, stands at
54734.3 gal
